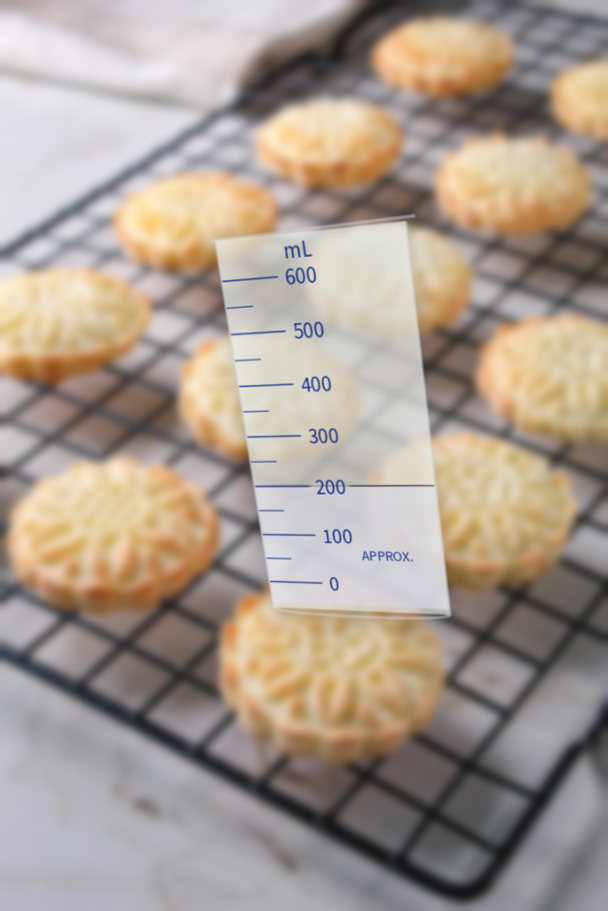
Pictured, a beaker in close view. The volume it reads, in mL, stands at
200 mL
